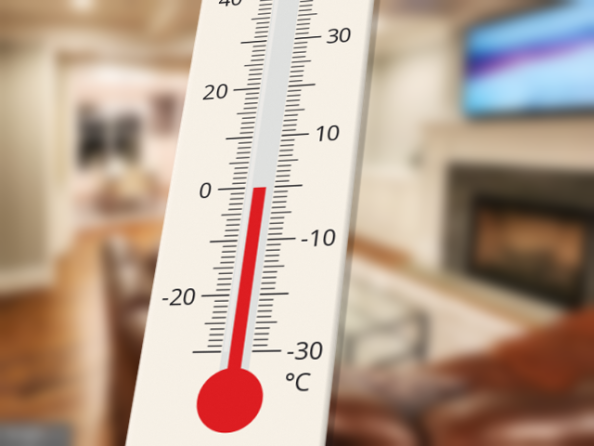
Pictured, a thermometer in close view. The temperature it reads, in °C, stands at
0 °C
